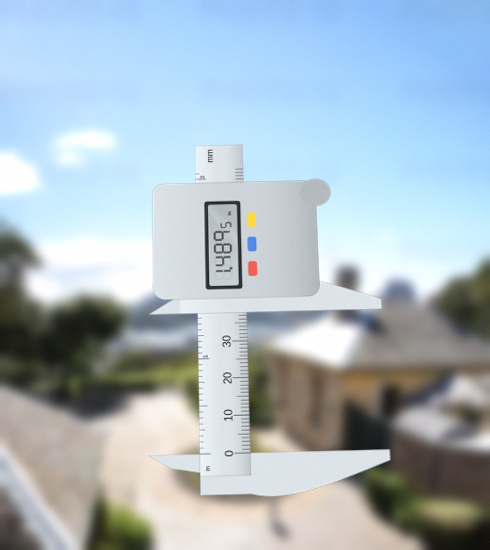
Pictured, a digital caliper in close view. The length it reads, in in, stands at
1.4895 in
